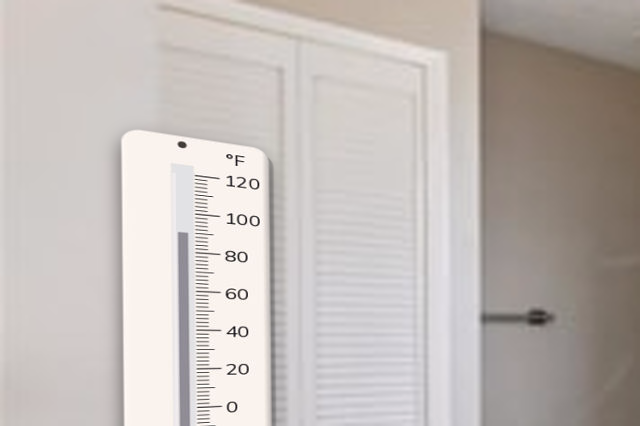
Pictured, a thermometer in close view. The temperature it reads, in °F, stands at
90 °F
